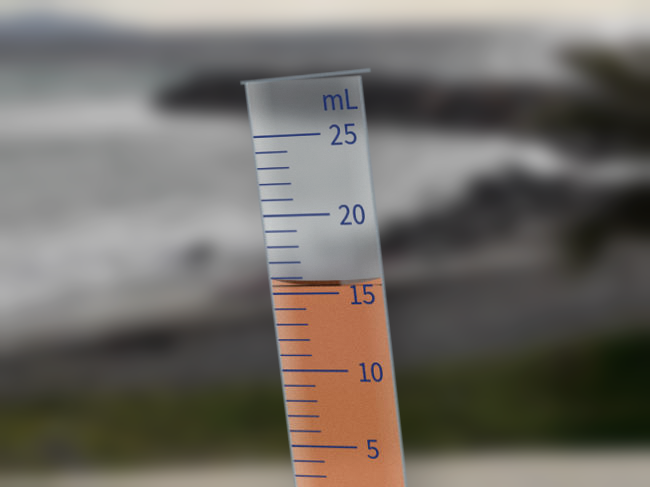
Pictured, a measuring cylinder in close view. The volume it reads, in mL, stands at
15.5 mL
